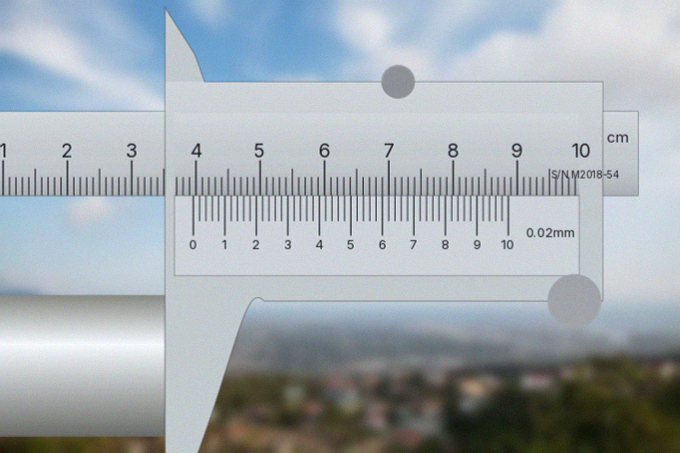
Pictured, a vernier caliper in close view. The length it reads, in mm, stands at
39.6 mm
